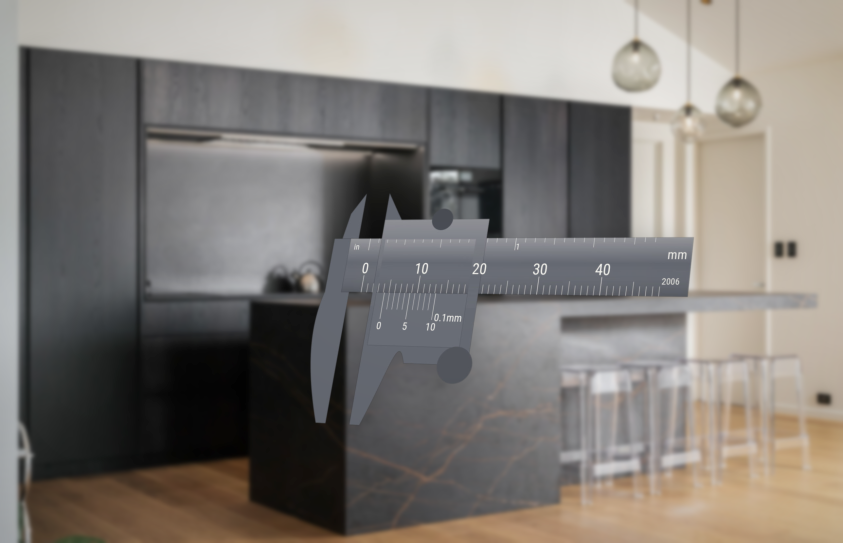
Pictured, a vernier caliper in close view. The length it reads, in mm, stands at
4.2 mm
